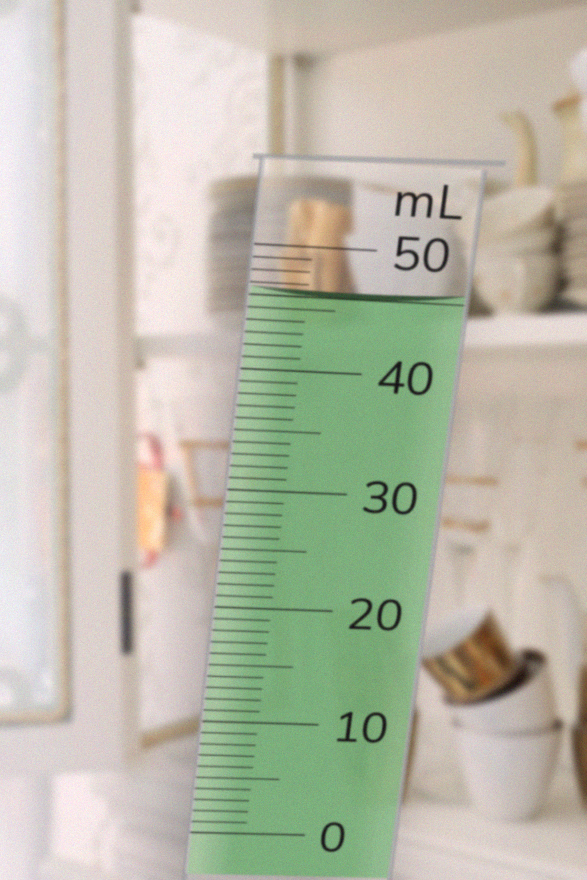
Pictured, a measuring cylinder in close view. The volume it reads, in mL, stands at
46 mL
